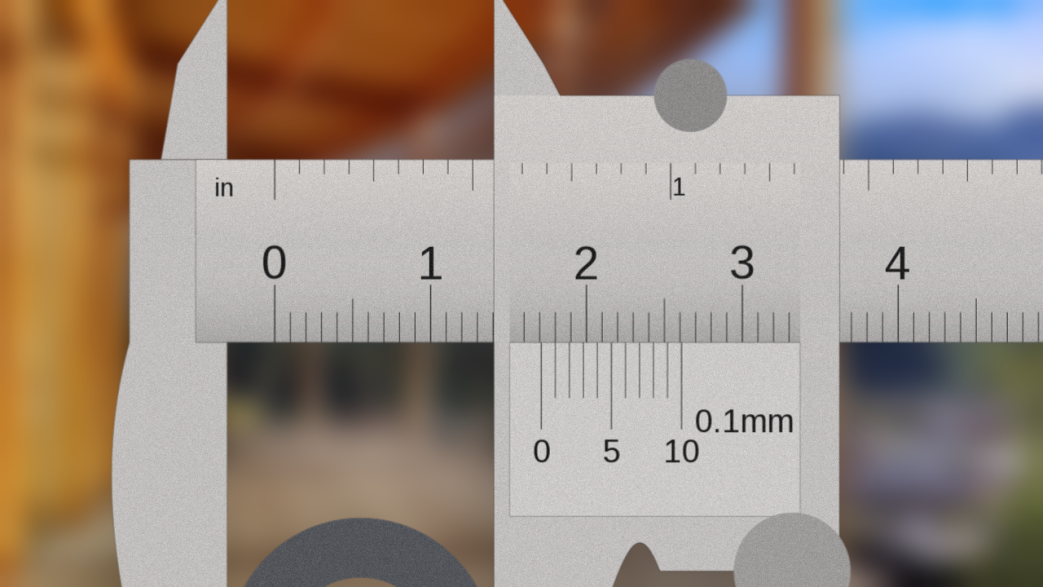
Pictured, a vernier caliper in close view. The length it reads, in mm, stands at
17.1 mm
